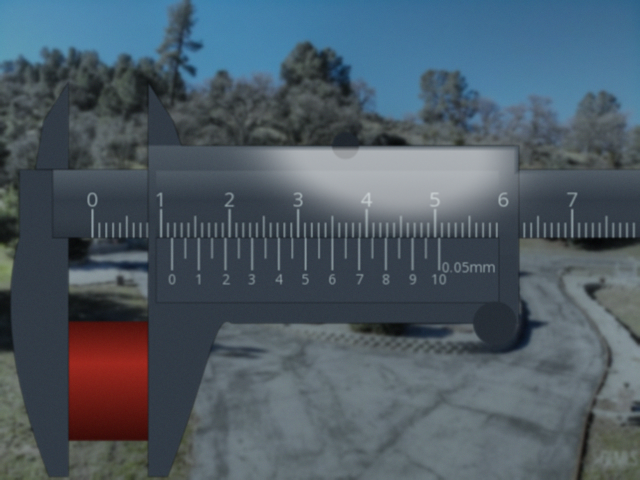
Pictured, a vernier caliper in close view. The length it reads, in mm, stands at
11.6 mm
